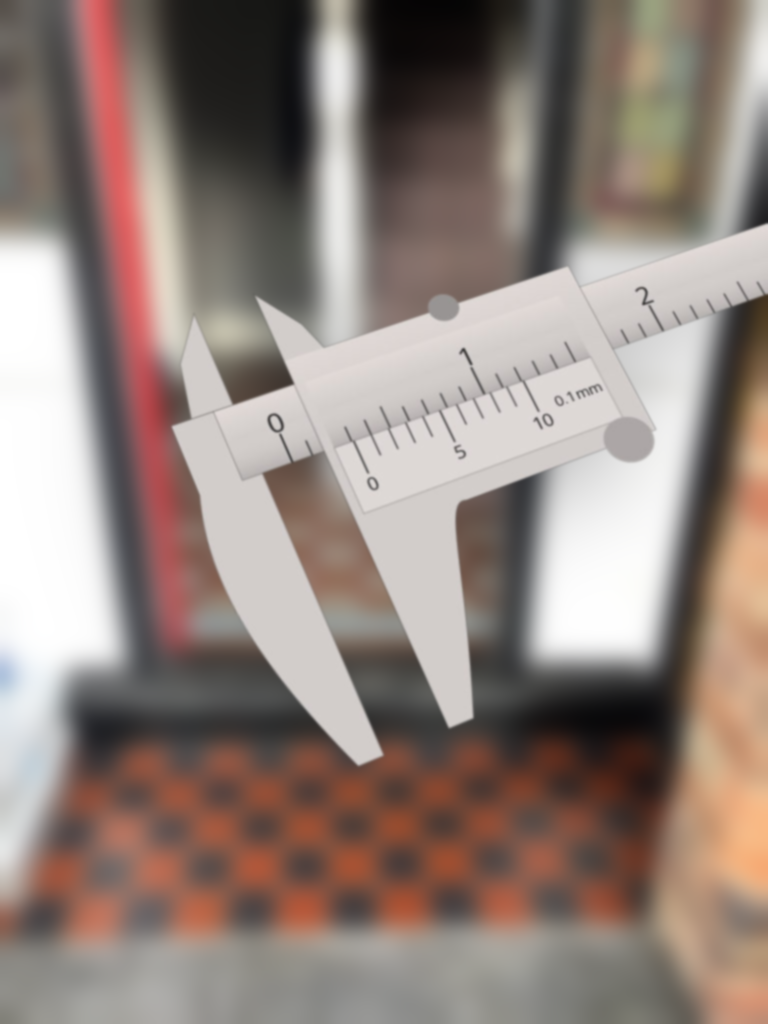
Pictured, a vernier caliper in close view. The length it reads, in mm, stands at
3.1 mm
